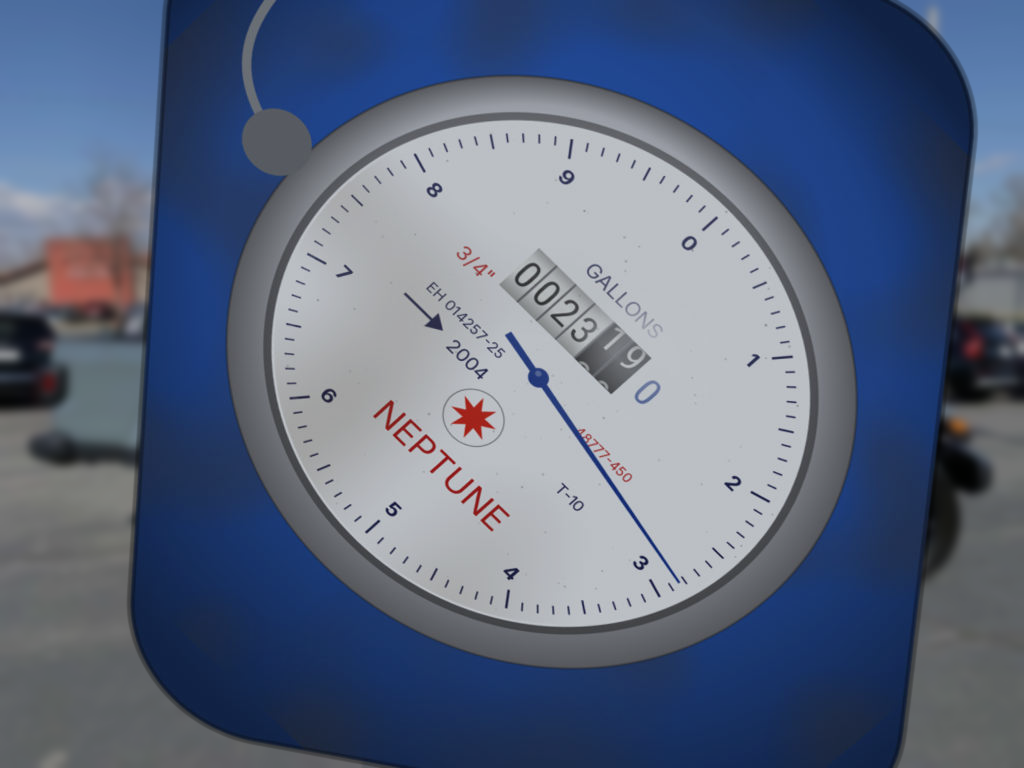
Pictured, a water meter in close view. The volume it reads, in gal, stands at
23192.8 gal
